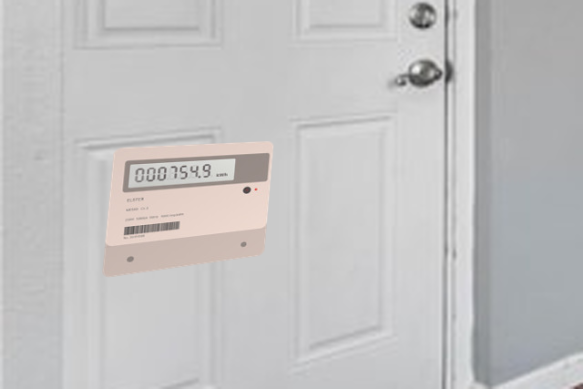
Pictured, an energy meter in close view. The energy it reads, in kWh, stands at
754.9 kWh
